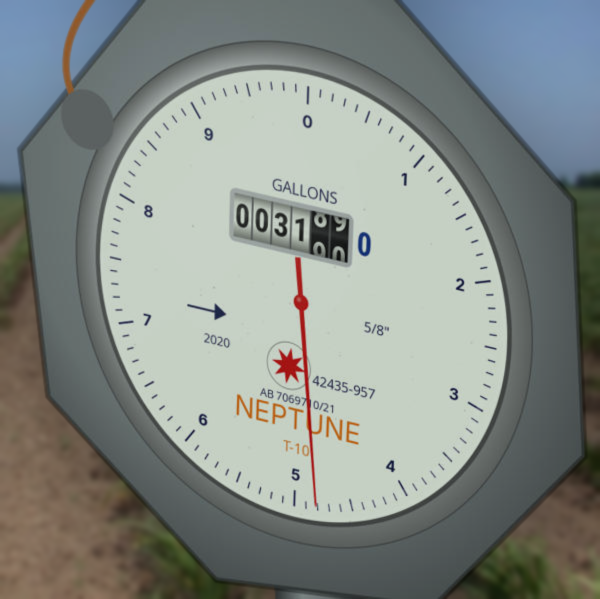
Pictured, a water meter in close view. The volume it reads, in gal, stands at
31894.8 gal
